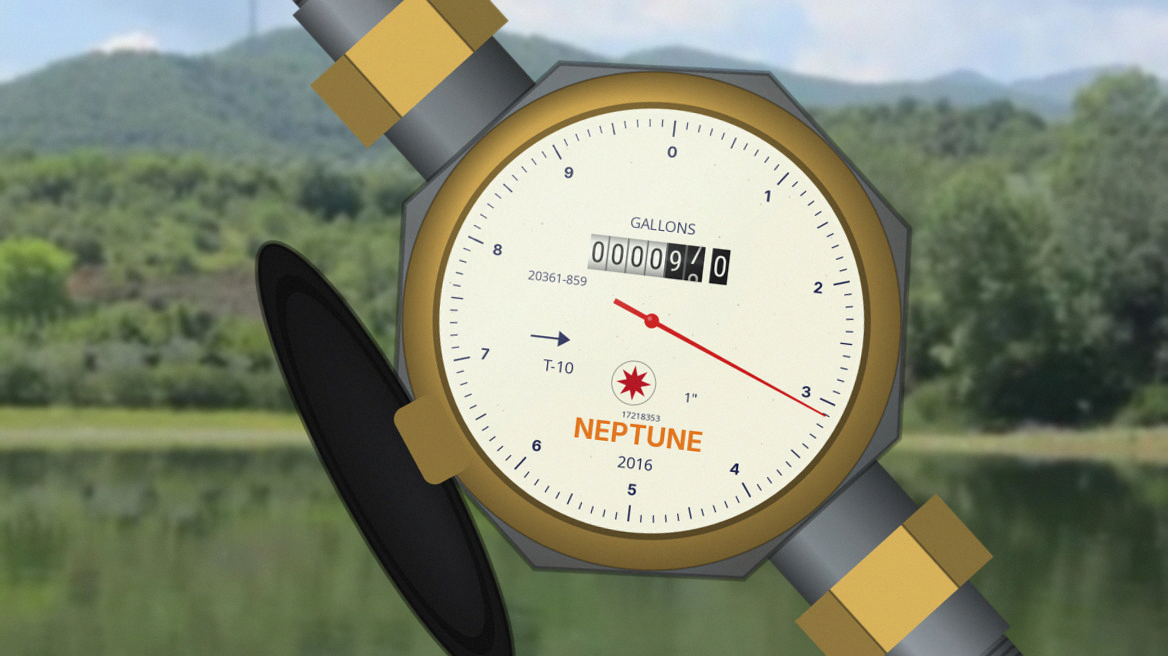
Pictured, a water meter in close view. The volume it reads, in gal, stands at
973.1 gal
